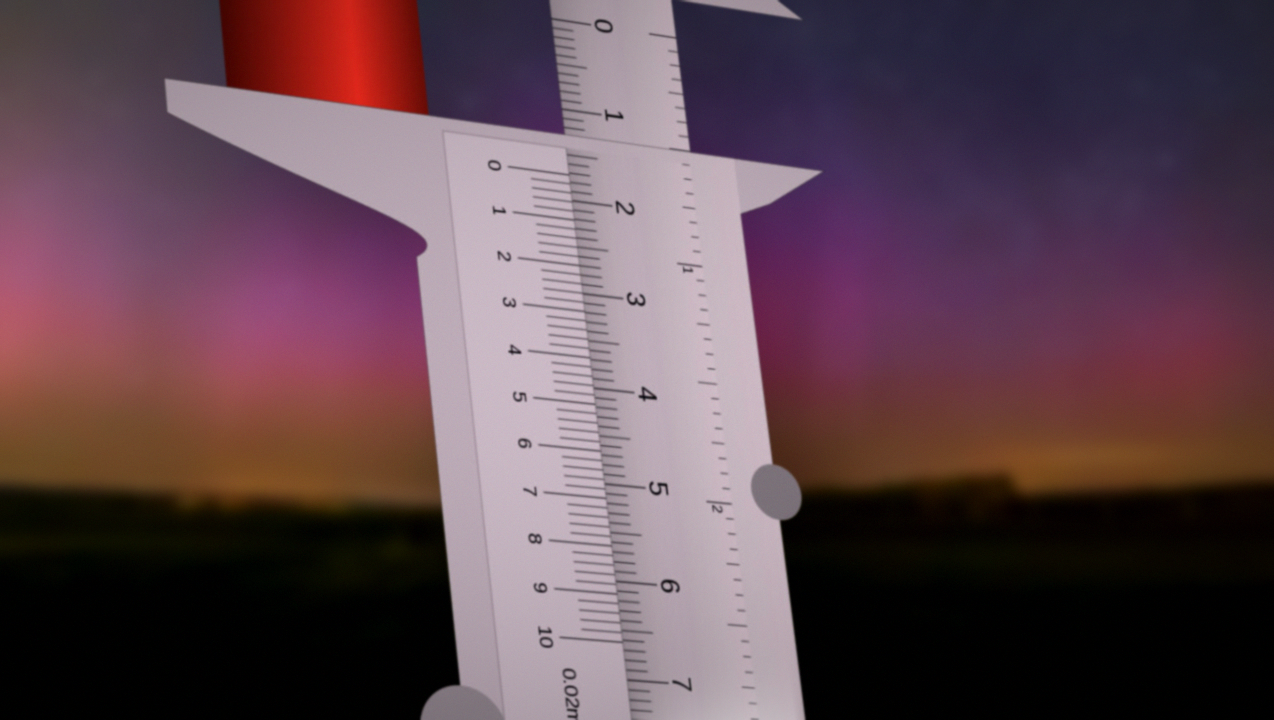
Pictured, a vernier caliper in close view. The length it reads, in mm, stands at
17.2 mm
